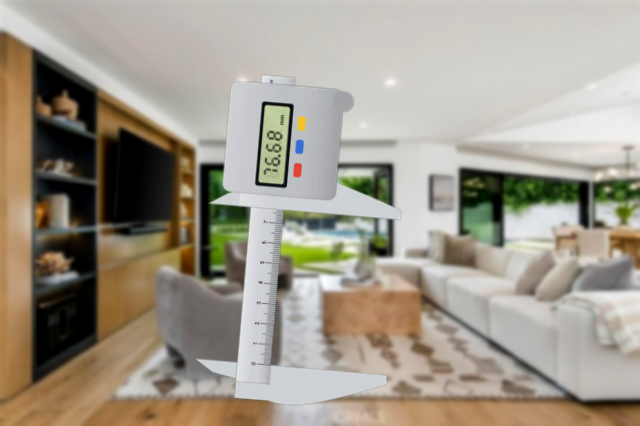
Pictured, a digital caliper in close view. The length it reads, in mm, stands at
76.68 mm
